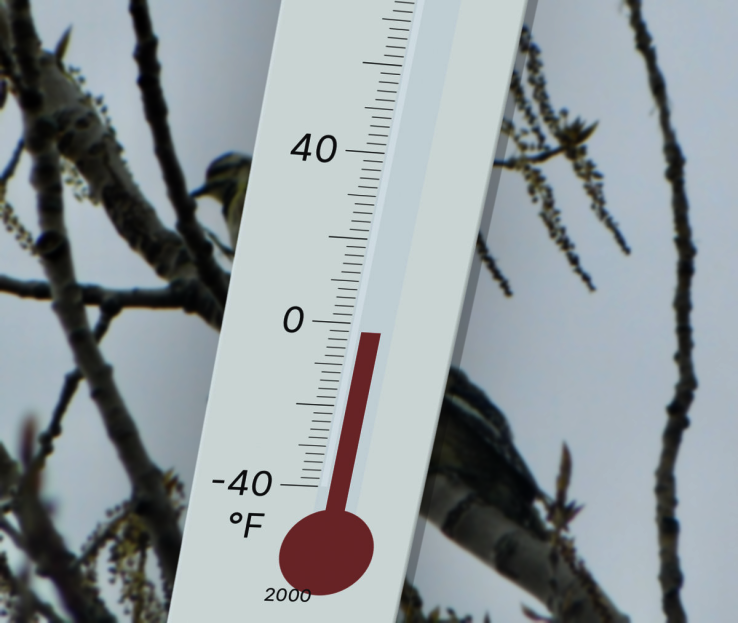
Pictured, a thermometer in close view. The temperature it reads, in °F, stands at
-2 °F
